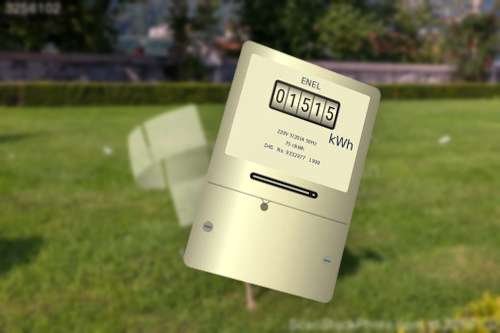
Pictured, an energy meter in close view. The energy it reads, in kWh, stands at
1515 kWh
